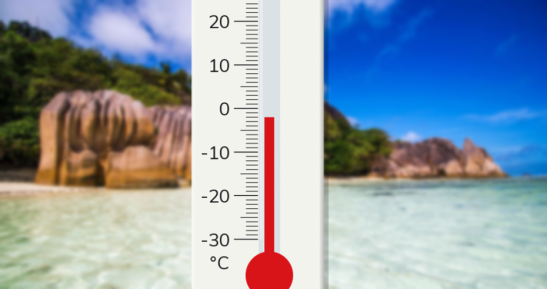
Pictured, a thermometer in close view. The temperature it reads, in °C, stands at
-2 °C
